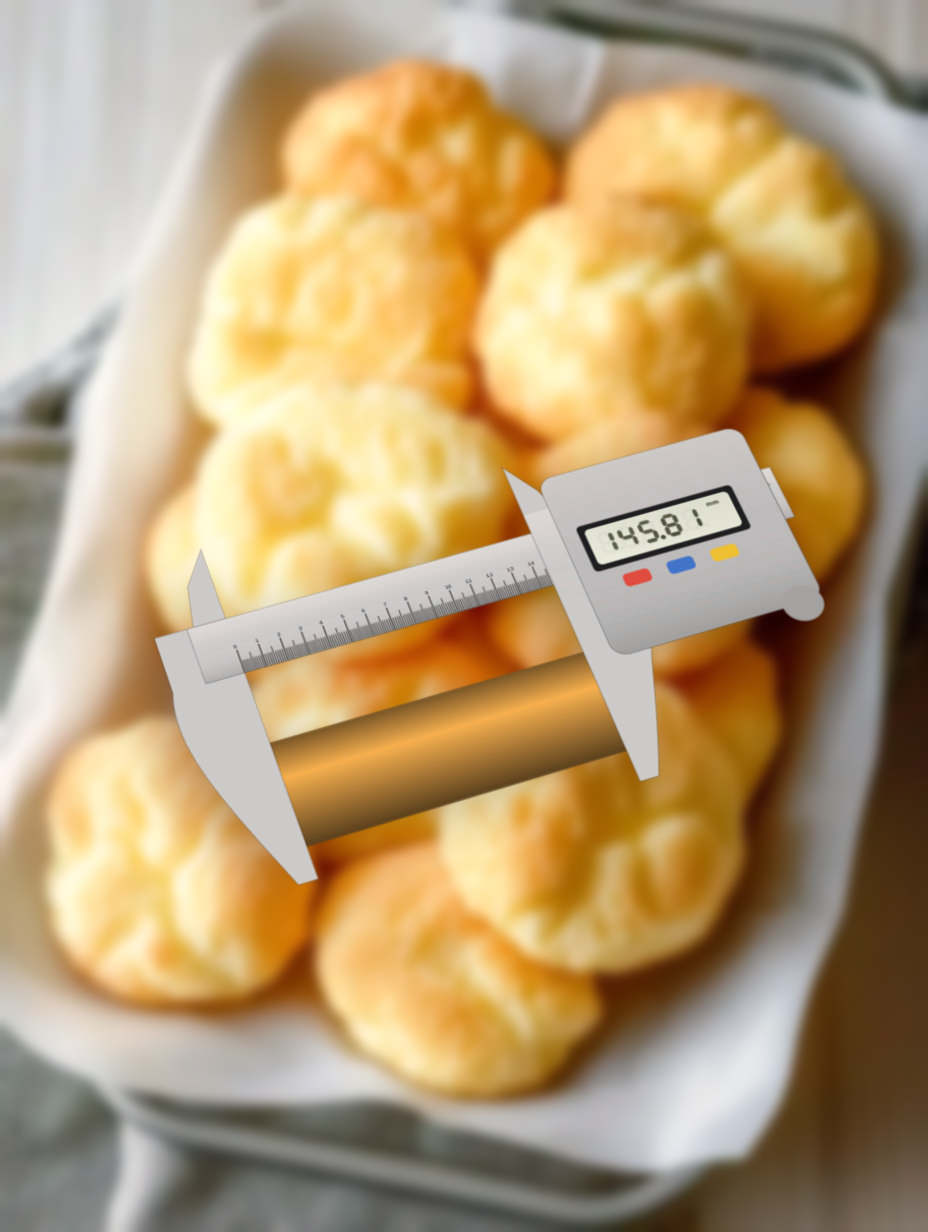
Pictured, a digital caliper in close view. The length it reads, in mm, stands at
145.81 mm
